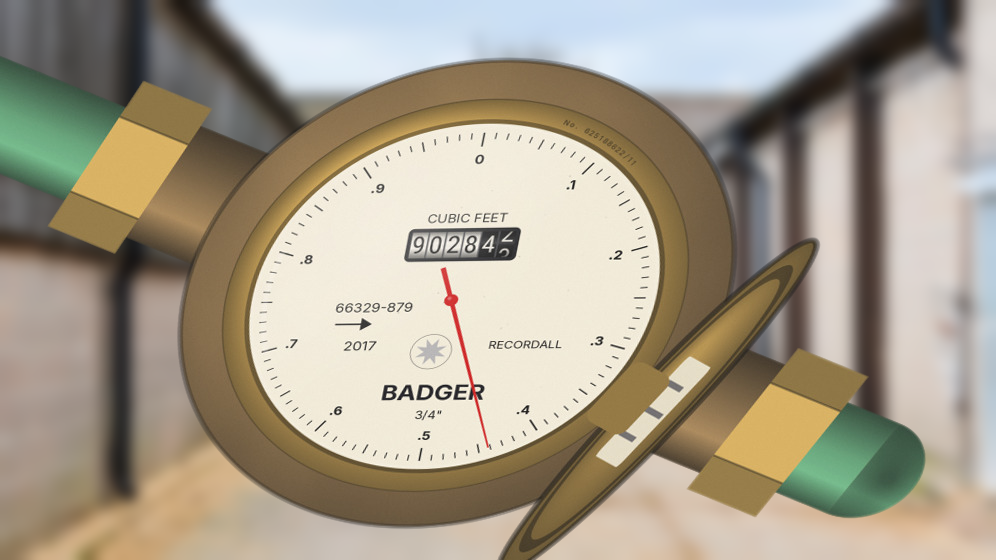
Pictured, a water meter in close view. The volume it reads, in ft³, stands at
902842.44 ft³
